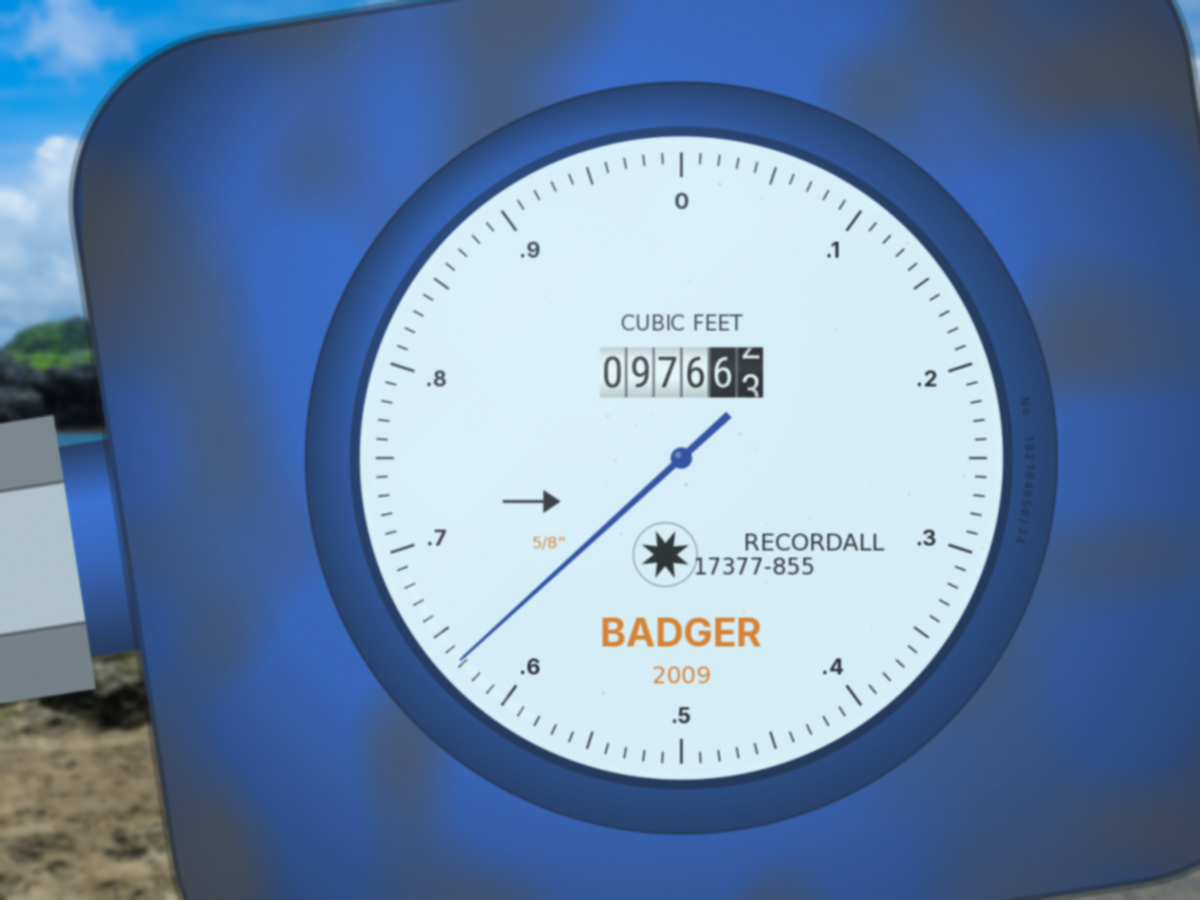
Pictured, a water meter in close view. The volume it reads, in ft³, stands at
97662.63 ft³
